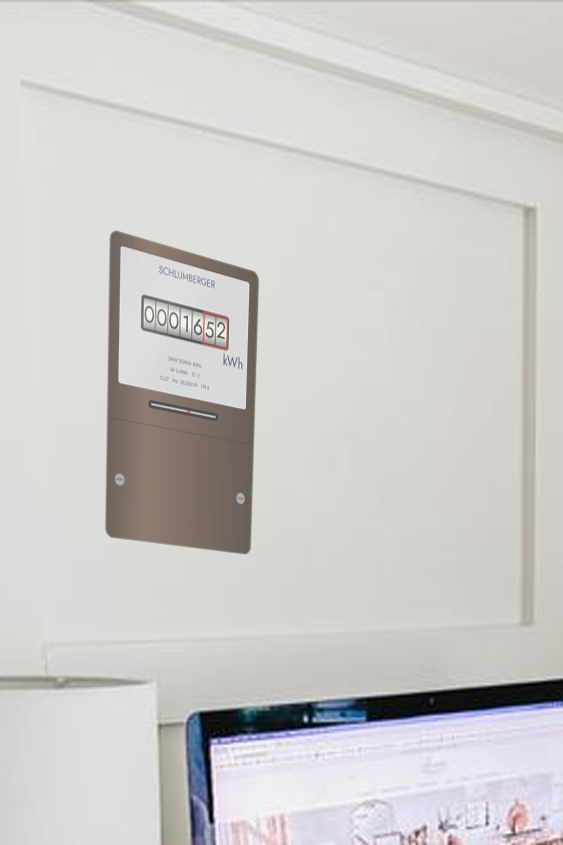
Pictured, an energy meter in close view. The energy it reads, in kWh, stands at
16.52 kWh
